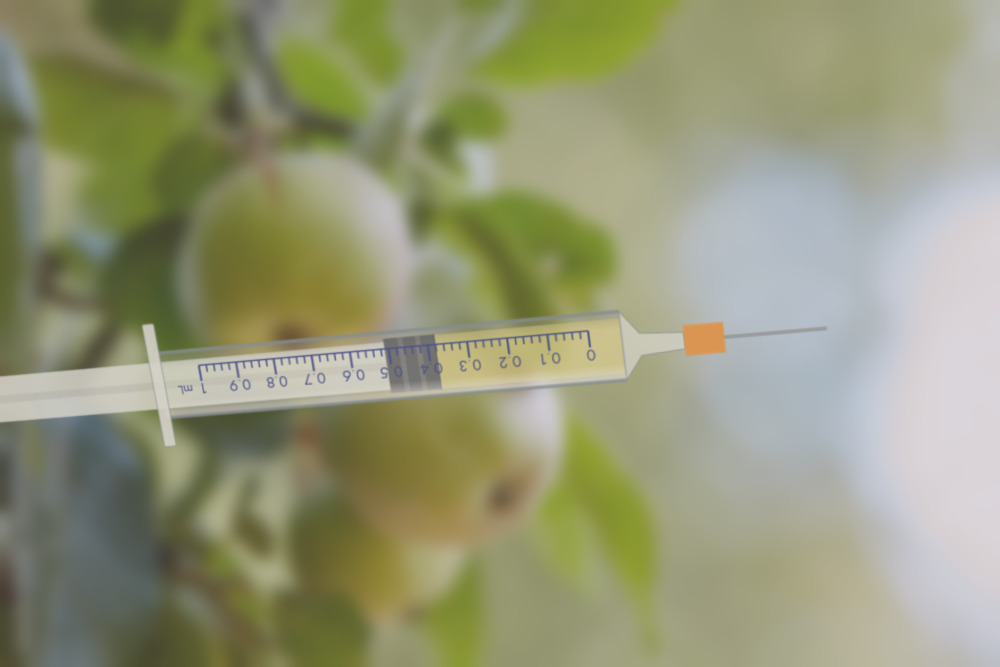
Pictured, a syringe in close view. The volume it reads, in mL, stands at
0.38 mL
